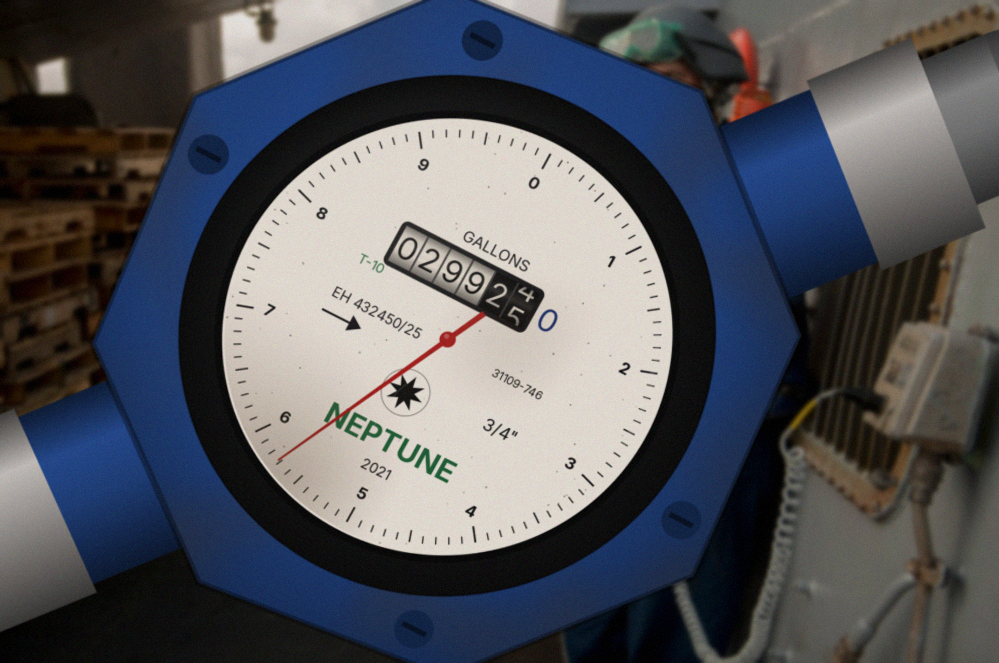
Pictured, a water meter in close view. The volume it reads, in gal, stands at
299245.7 gal
